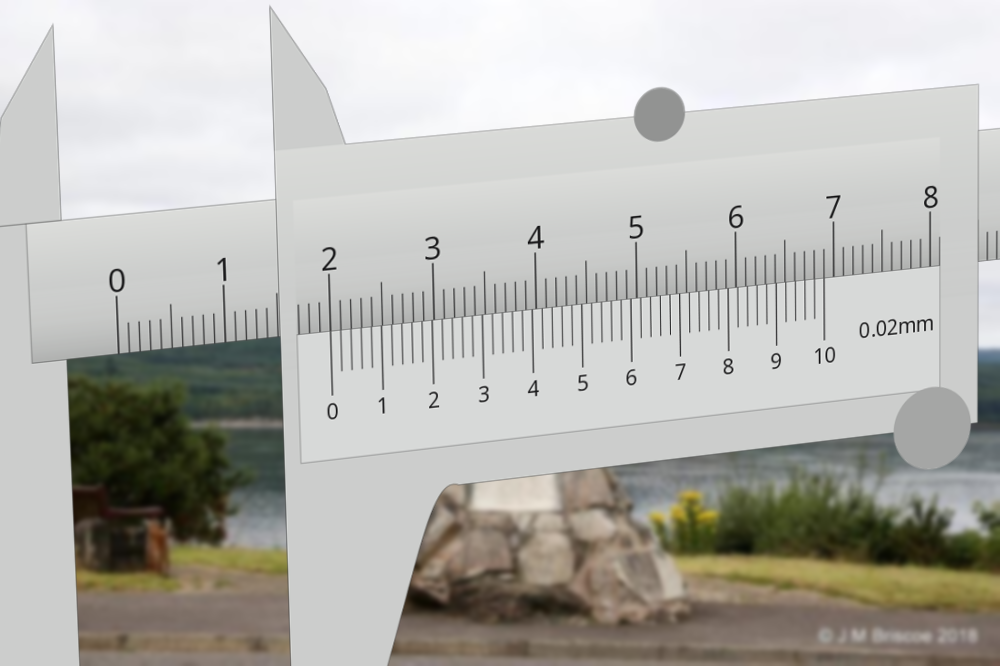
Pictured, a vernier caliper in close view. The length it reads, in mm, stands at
20.0 mm
